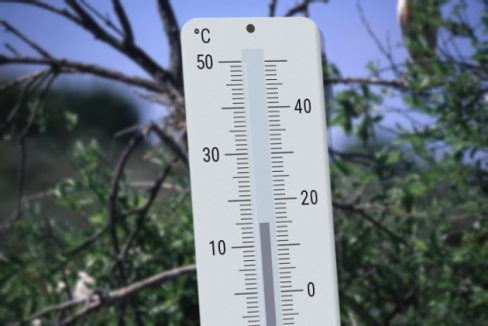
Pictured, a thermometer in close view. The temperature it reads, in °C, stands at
15 °C
